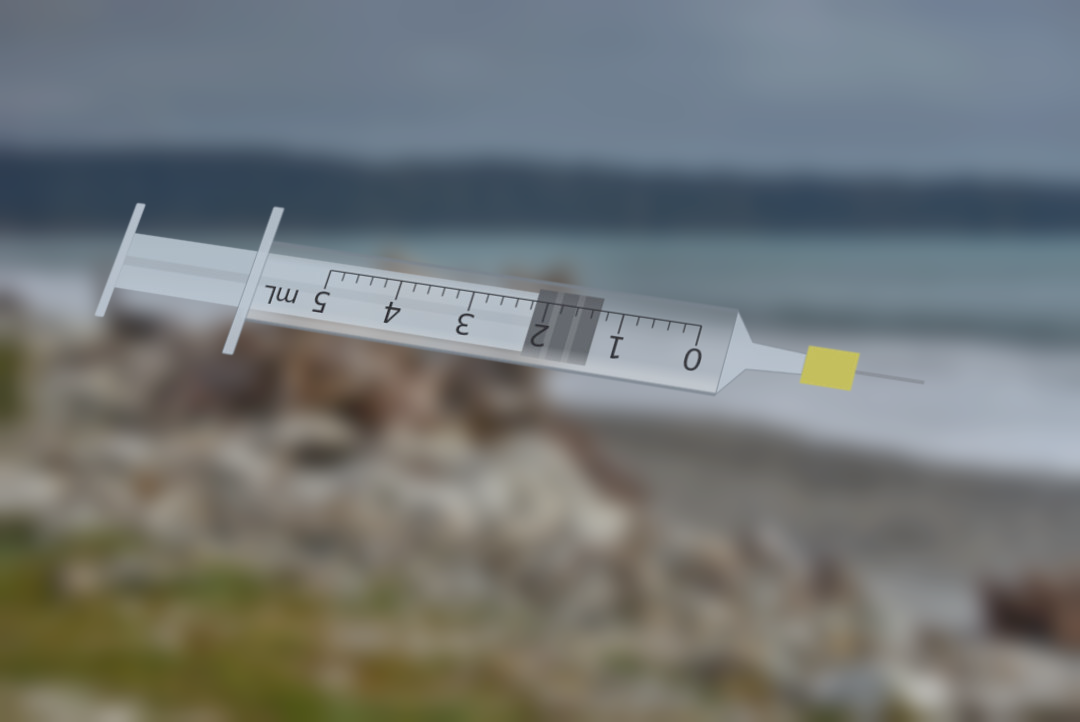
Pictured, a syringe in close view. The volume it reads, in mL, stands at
1.3 mL
